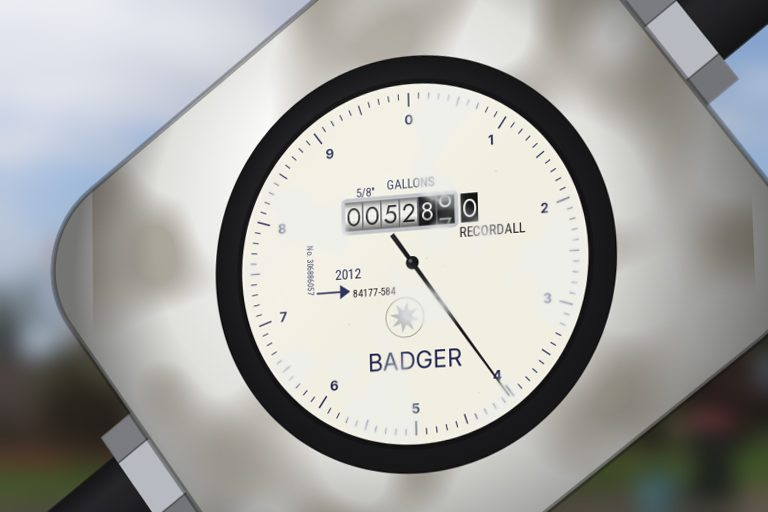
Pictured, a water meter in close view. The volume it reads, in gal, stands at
52864.0 gal
